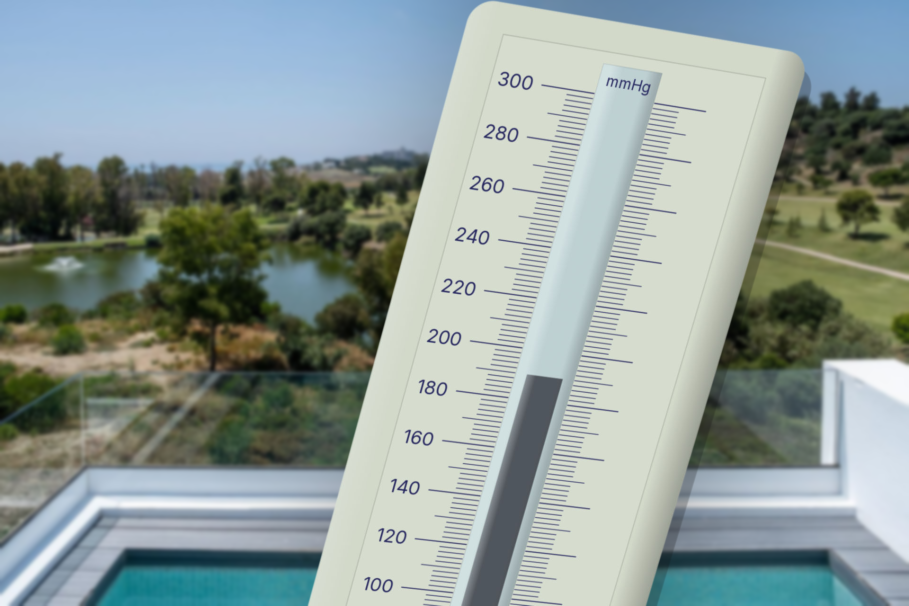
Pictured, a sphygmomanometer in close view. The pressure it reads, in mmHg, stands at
190 mmHg
